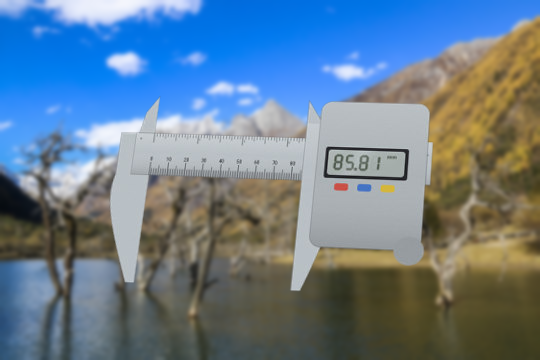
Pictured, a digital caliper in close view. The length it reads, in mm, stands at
85.81 mm
